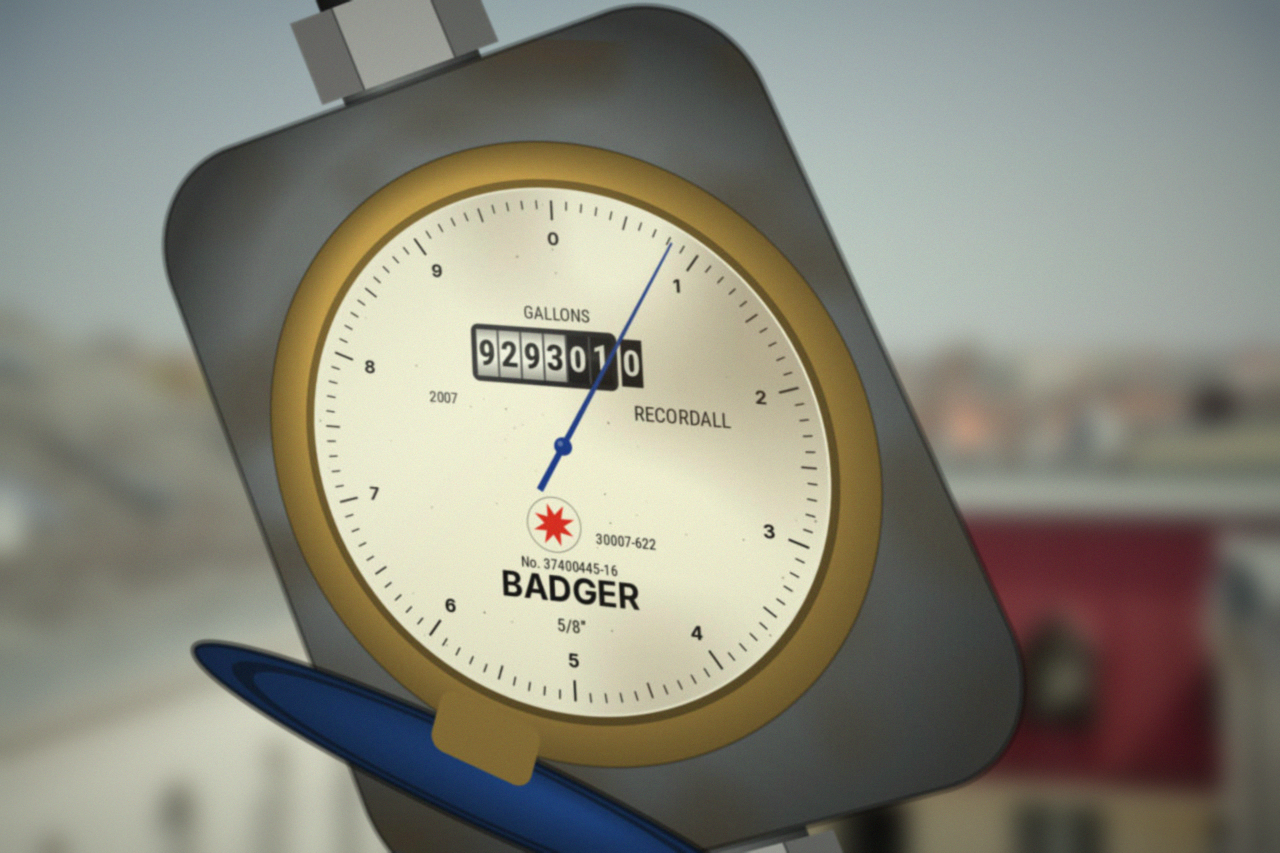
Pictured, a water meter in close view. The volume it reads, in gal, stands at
9293010.8 gal
